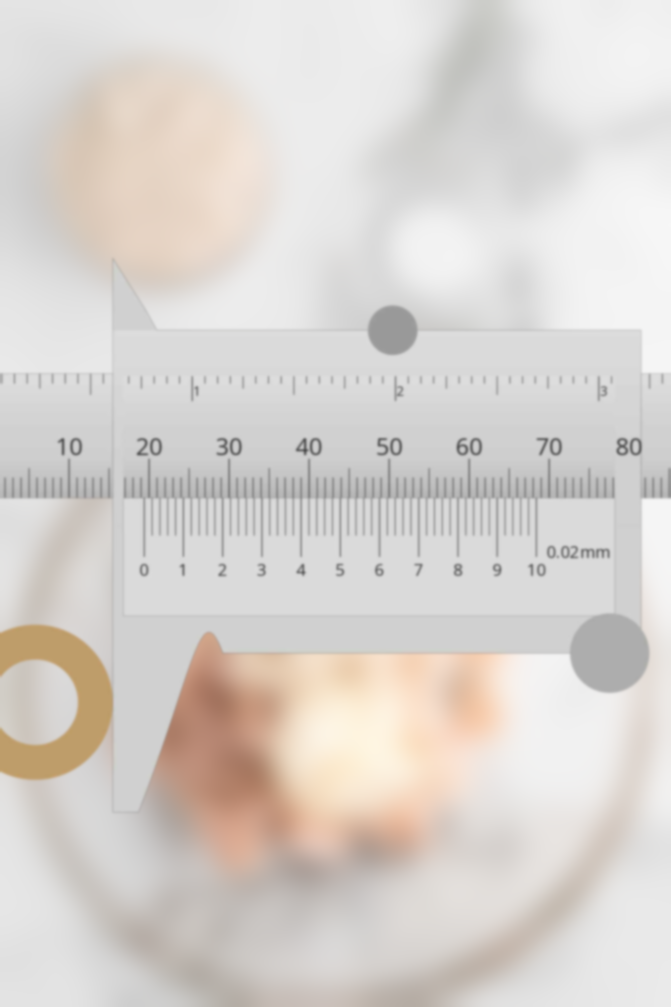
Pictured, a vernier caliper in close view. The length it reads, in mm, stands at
19.4 mm
